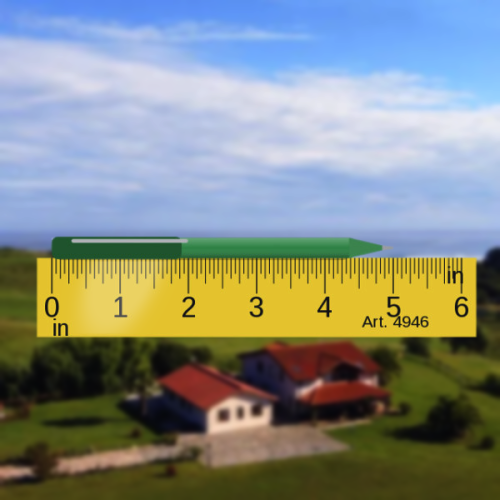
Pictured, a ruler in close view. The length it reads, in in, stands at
5 in
